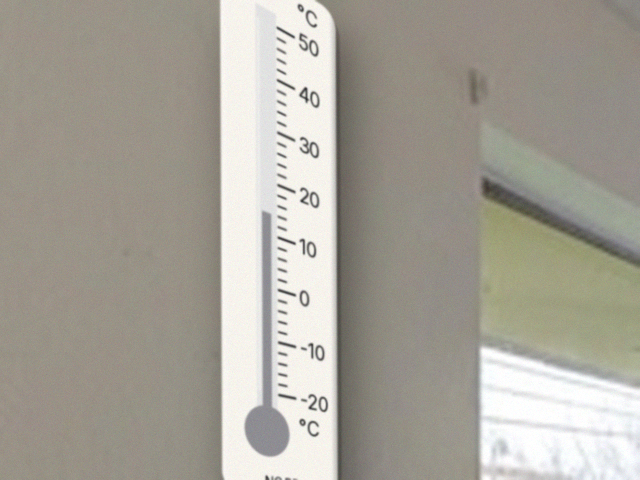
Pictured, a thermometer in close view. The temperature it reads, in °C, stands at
14 °C
